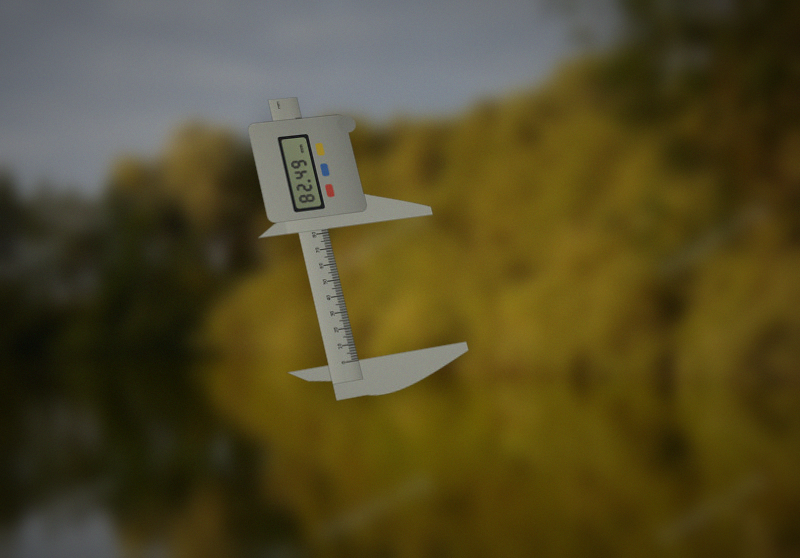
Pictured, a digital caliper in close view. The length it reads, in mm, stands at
82.49 mm
